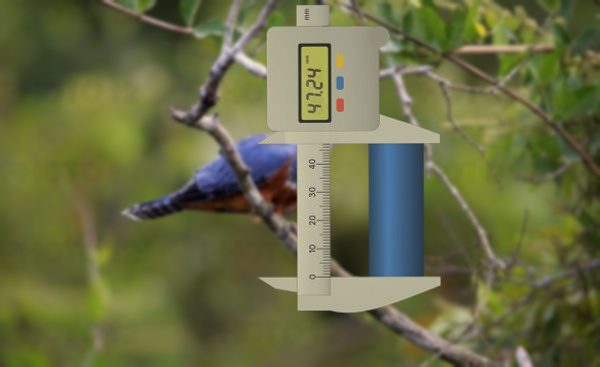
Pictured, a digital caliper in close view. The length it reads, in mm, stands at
47.24 mm
